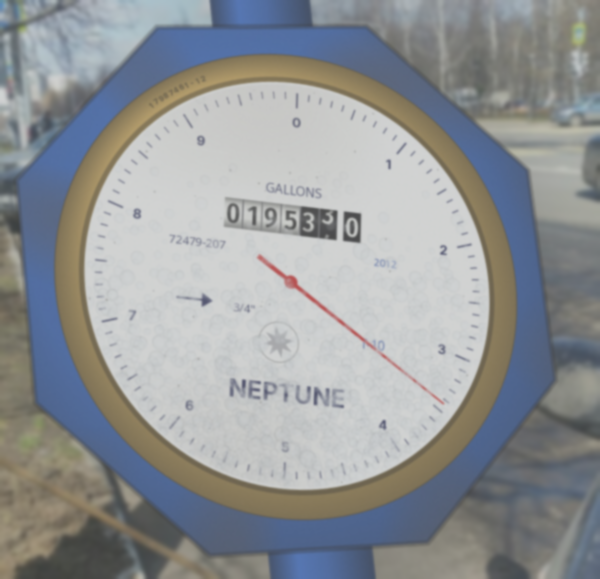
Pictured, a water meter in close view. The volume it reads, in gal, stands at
195333.4 gal
